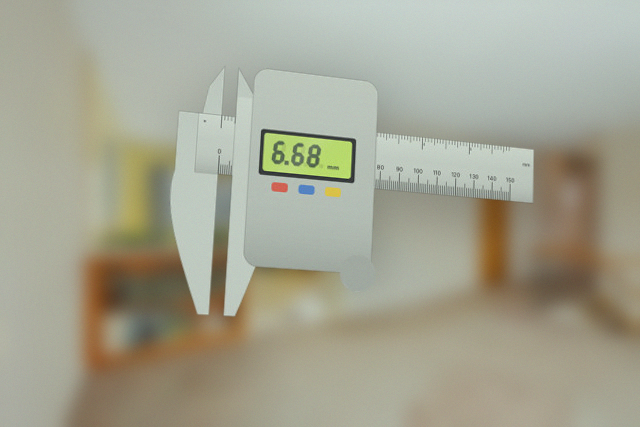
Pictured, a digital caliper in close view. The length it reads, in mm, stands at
6.68 mm
